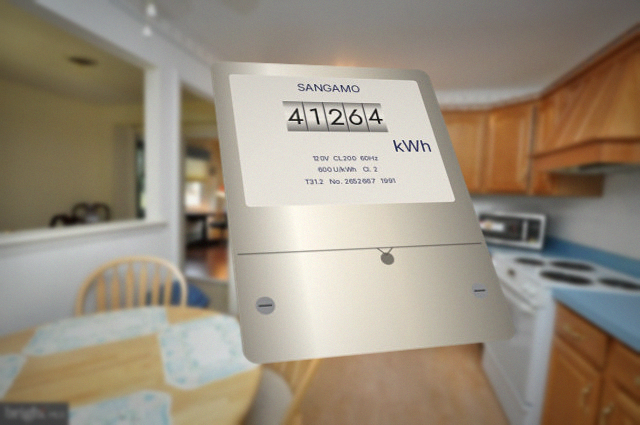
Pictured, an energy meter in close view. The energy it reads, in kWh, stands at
41264 kWh
